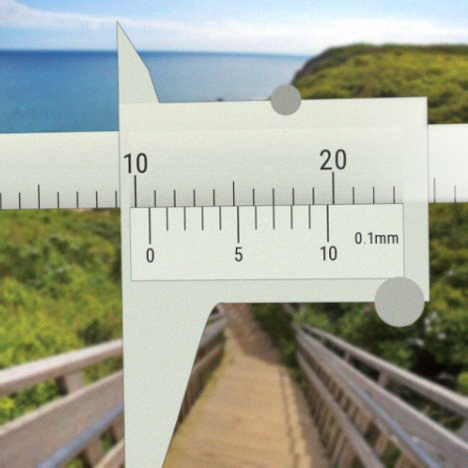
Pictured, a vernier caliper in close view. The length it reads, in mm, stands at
10.7 mm
